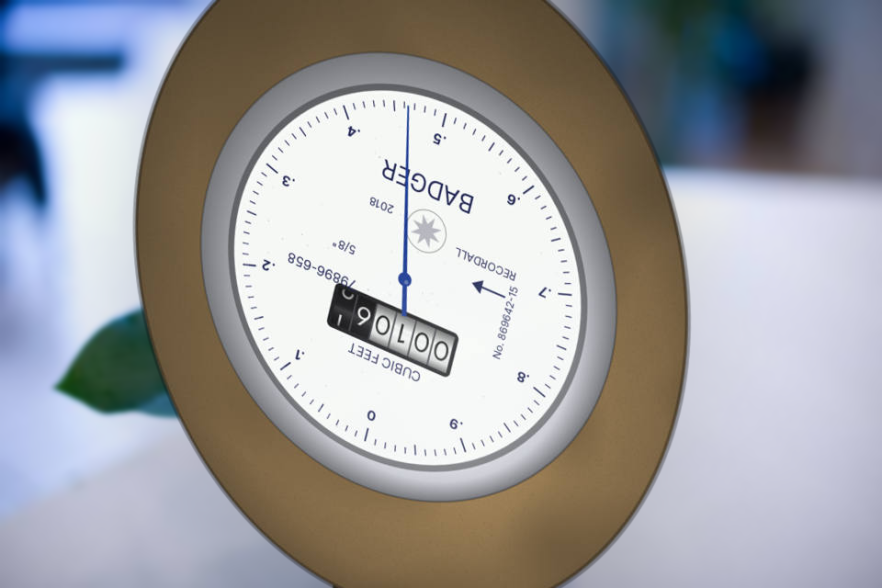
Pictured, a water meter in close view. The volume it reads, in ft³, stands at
1061.46 ft³
